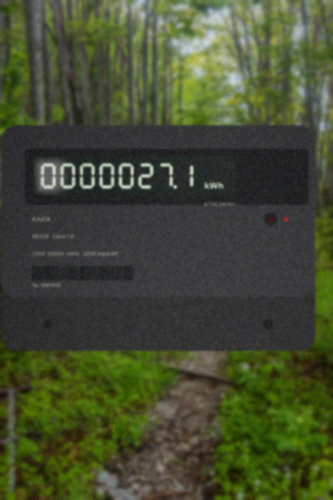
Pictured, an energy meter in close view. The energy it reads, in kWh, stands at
27.1 kWh
